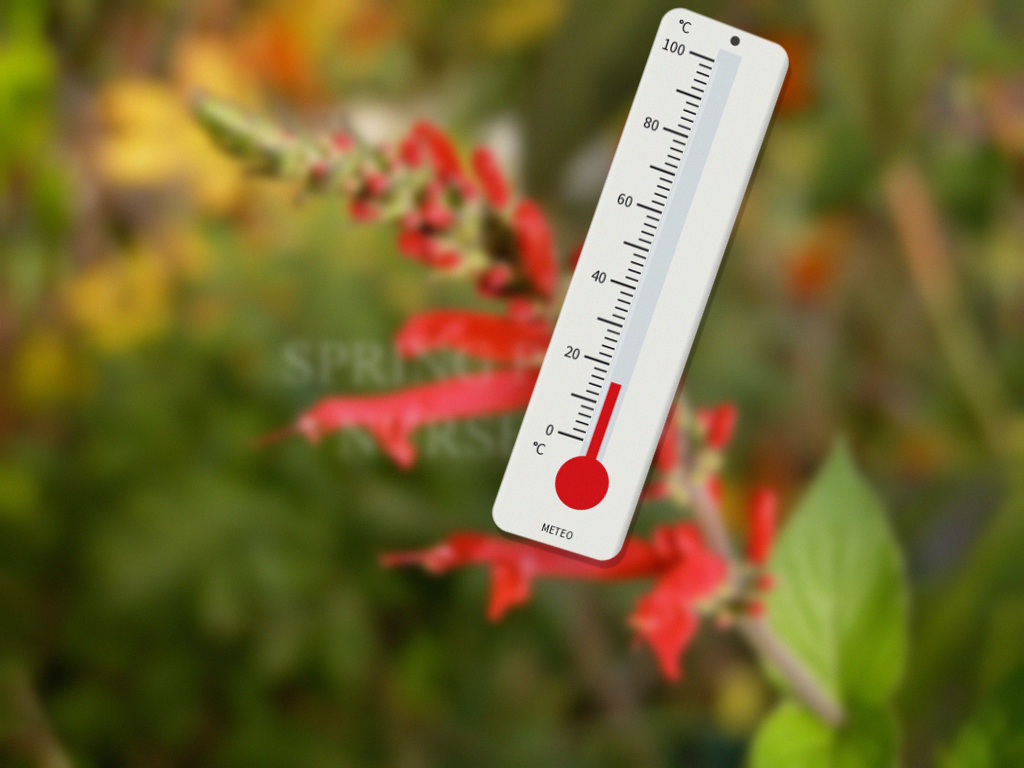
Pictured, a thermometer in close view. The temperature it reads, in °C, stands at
16 °C
